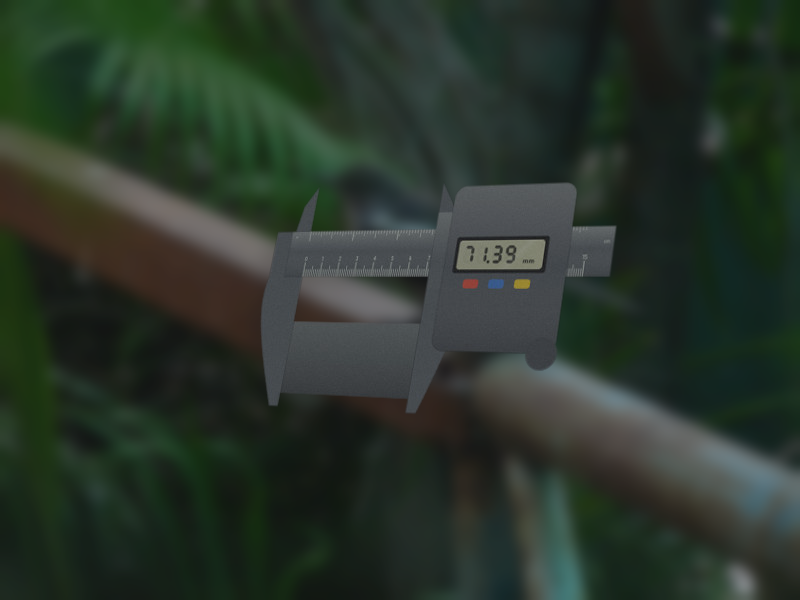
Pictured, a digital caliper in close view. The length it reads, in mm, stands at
71.39 mm
